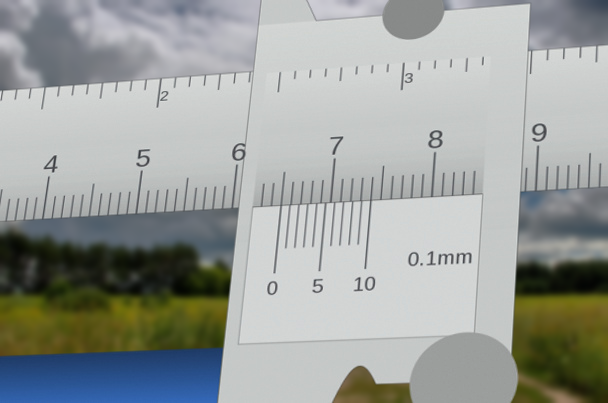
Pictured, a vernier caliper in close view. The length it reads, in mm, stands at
65.0 mm
